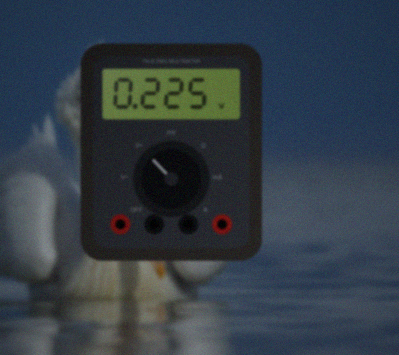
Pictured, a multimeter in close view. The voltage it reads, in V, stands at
0.225 V
